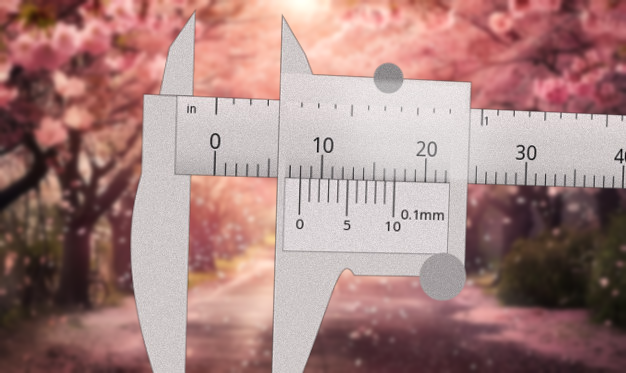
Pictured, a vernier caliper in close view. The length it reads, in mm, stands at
8.0 mm
